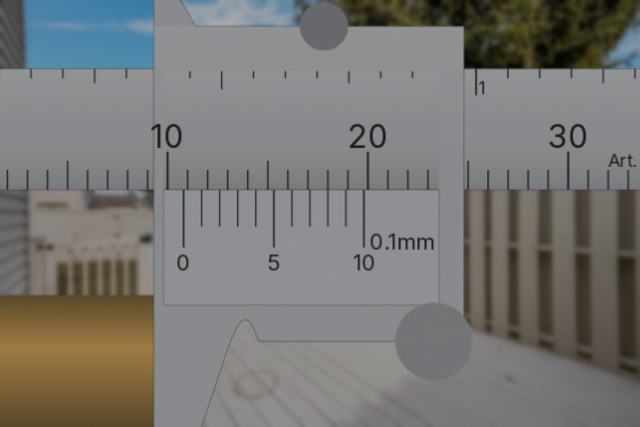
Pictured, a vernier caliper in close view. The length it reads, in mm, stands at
10.8 mm
